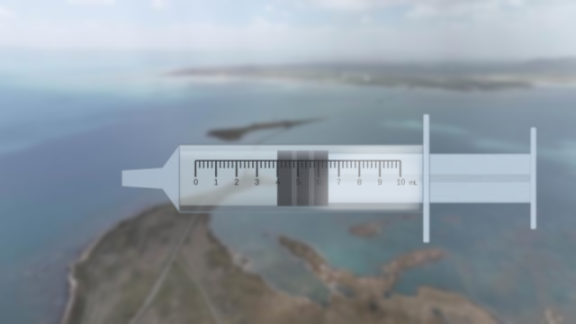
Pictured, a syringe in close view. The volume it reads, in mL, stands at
4 mL
